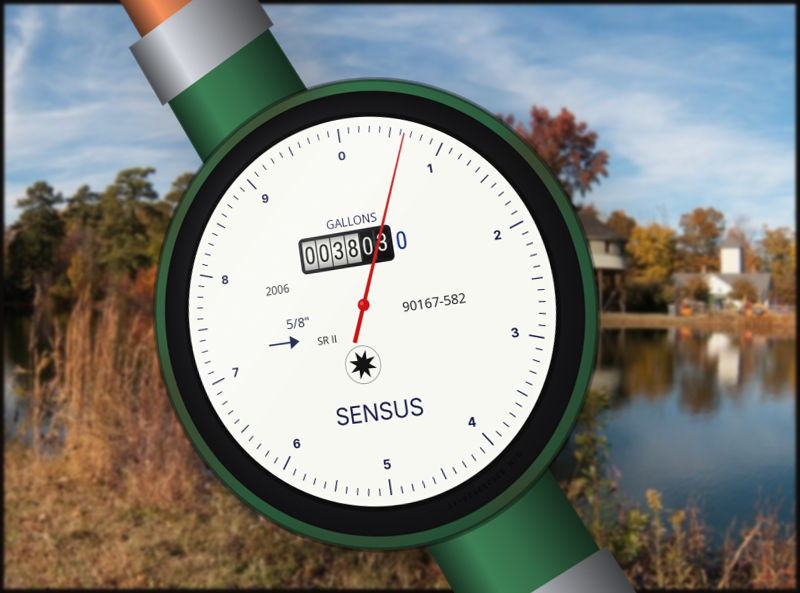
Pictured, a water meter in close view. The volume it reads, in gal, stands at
38030.6 gal
